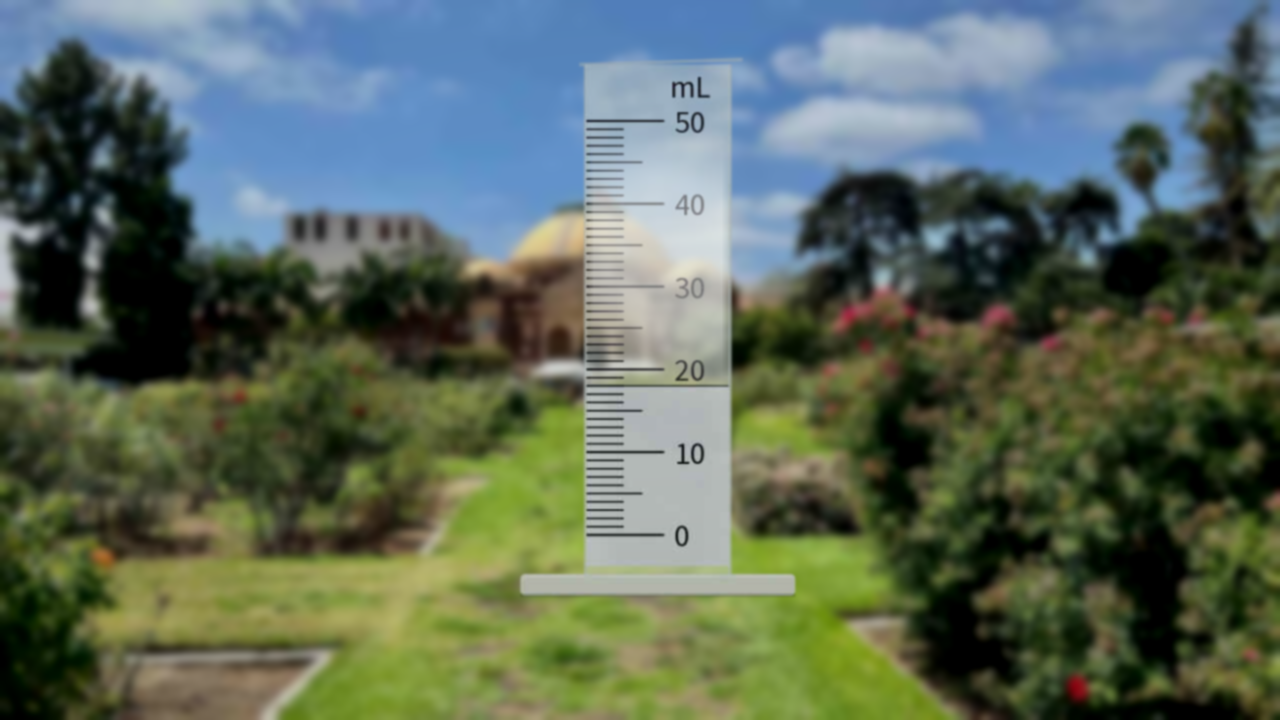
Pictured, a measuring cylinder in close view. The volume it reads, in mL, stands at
18 mL
